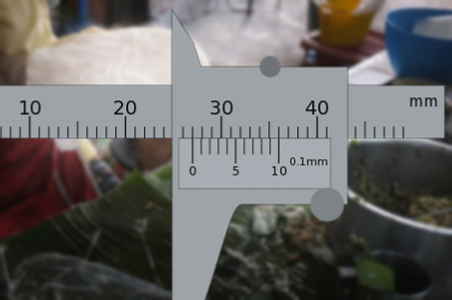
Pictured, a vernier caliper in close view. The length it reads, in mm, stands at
27.0 mm
